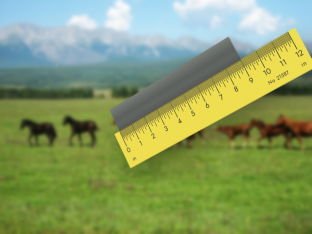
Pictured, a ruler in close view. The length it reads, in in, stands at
9 in
